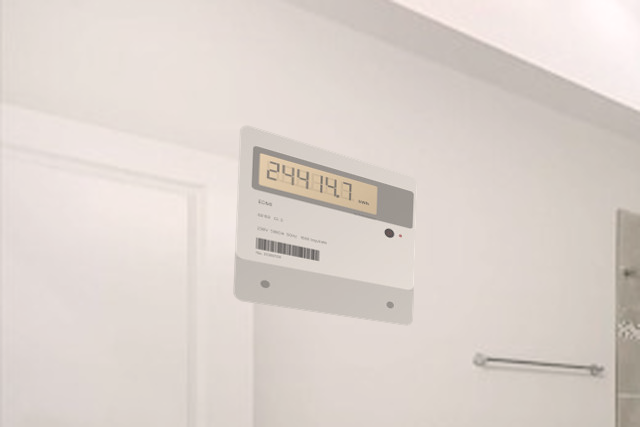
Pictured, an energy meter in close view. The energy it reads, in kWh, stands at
24414.7 kWh
